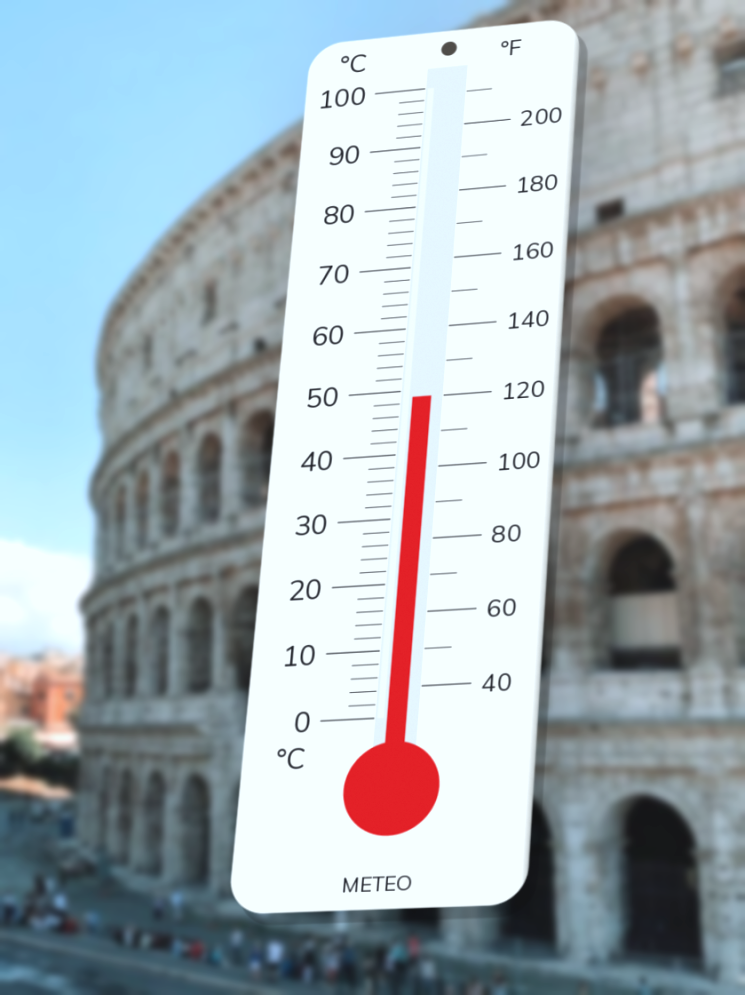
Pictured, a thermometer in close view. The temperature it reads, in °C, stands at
49 °C
